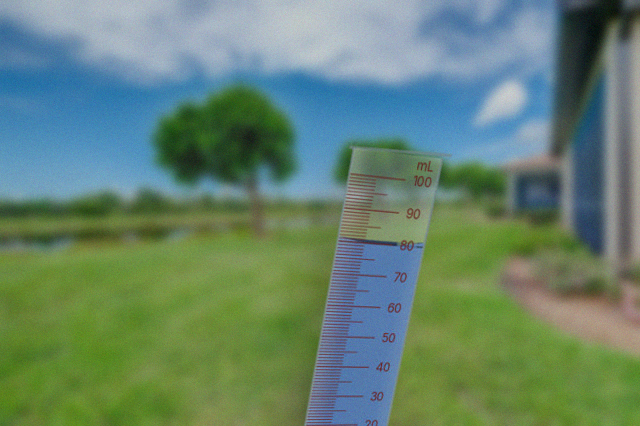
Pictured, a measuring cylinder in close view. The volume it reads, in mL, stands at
80 mL
